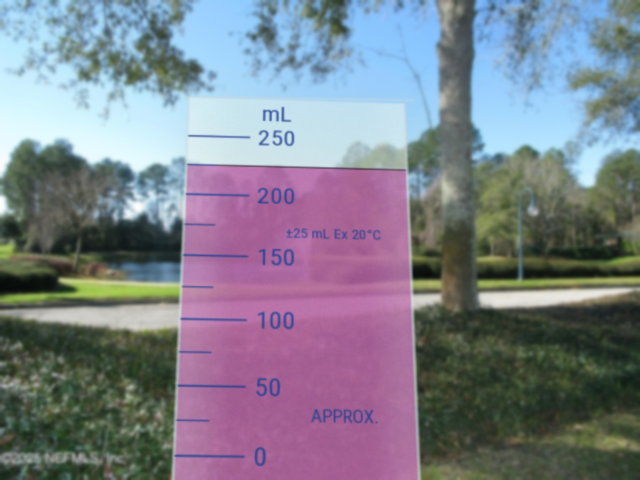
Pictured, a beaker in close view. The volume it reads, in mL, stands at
225 mL
